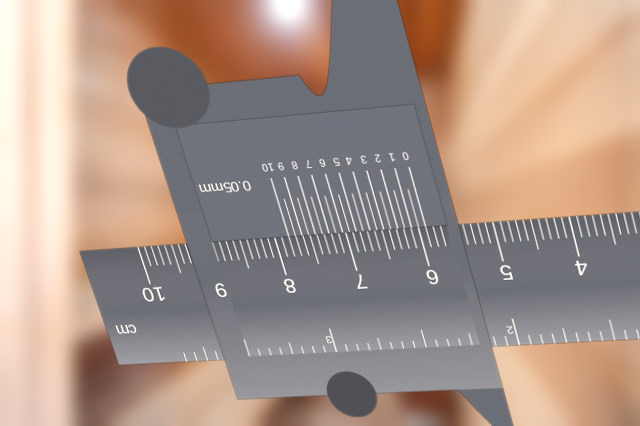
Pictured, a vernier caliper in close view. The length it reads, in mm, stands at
59.0 mm
